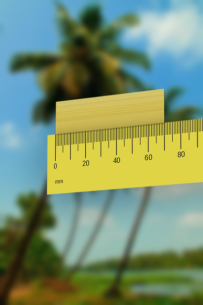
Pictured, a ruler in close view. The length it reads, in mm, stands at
70 mm
